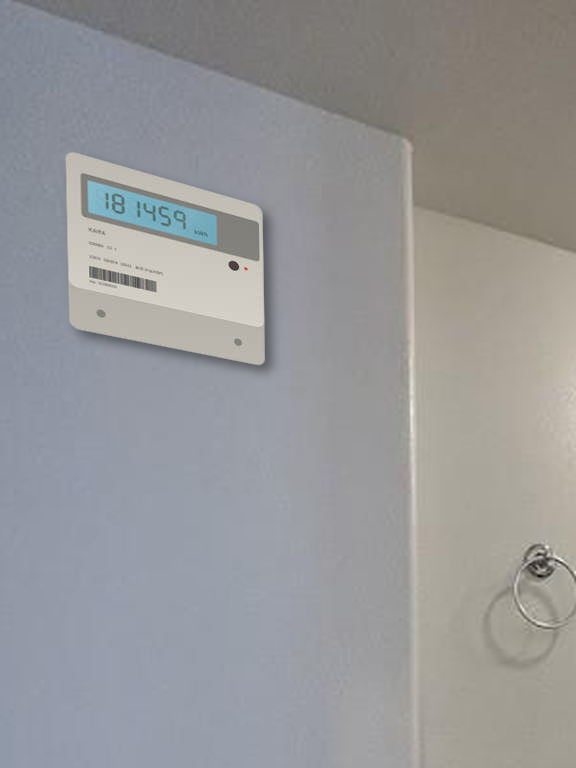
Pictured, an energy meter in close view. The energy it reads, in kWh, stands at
181459 kWh
